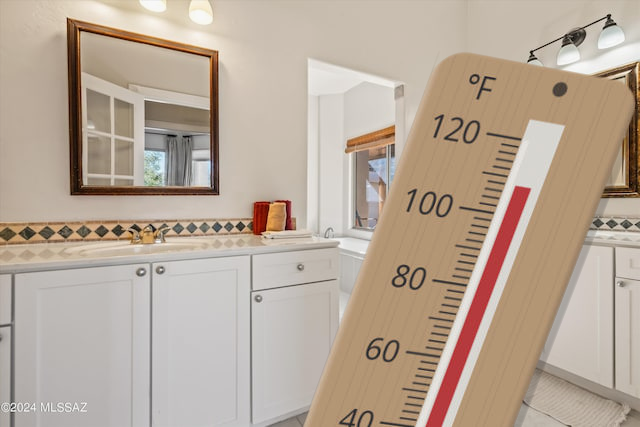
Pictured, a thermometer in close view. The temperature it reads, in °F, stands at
108 °F
